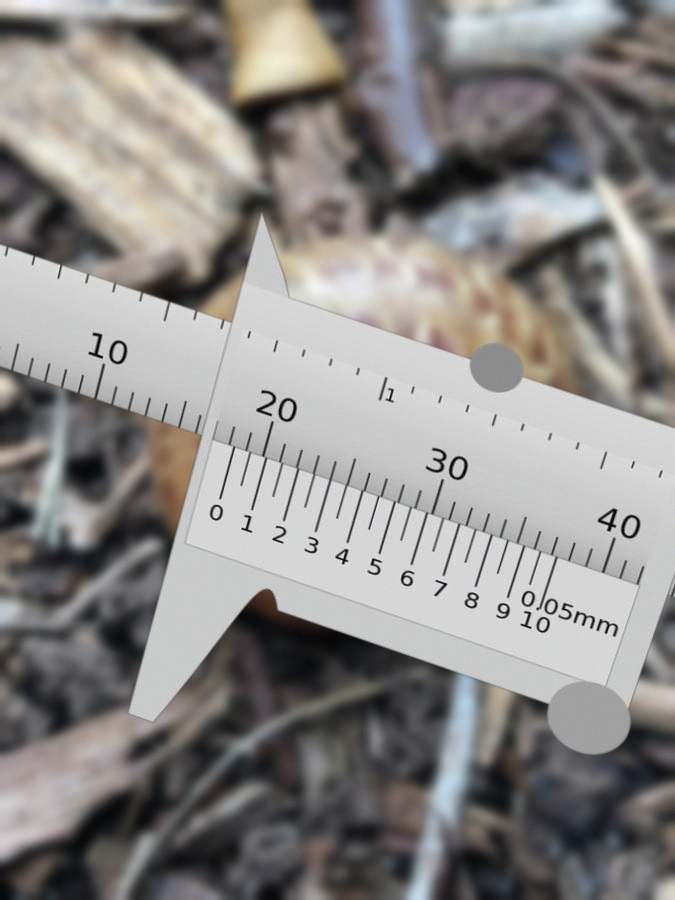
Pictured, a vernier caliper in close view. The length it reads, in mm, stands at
18.3 mm
